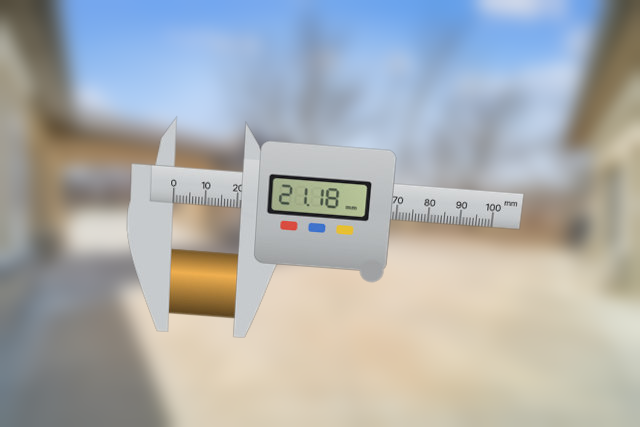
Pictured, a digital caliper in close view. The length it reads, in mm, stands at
21.18 mm
